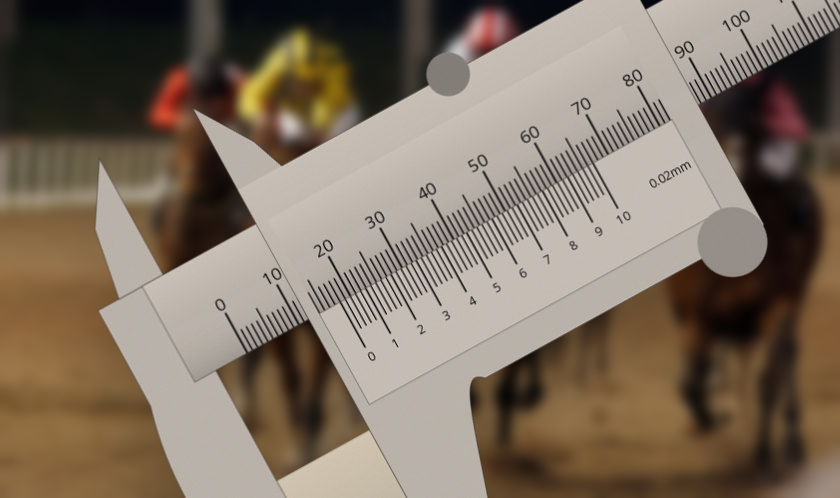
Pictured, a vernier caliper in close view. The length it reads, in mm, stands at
18.0 mm
